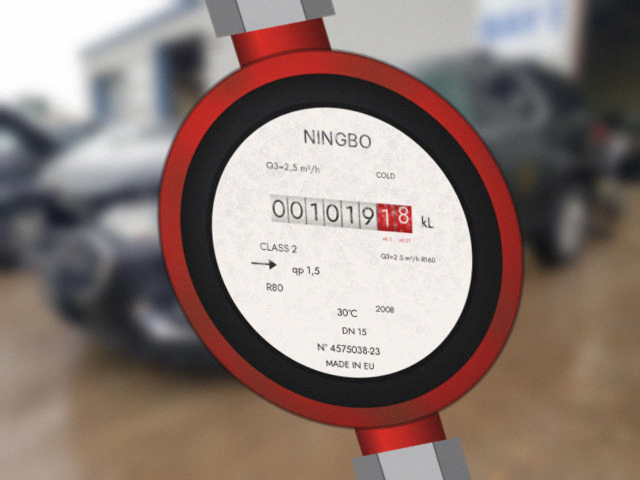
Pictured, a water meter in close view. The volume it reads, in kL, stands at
1019.18 kL
